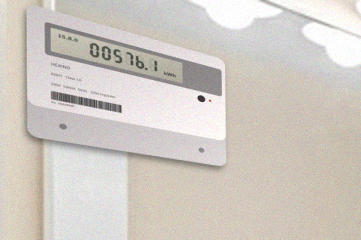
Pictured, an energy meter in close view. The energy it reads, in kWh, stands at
576.1 kWh
